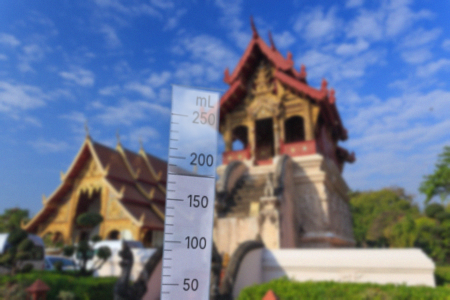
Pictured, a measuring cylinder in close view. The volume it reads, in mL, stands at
180 mL
